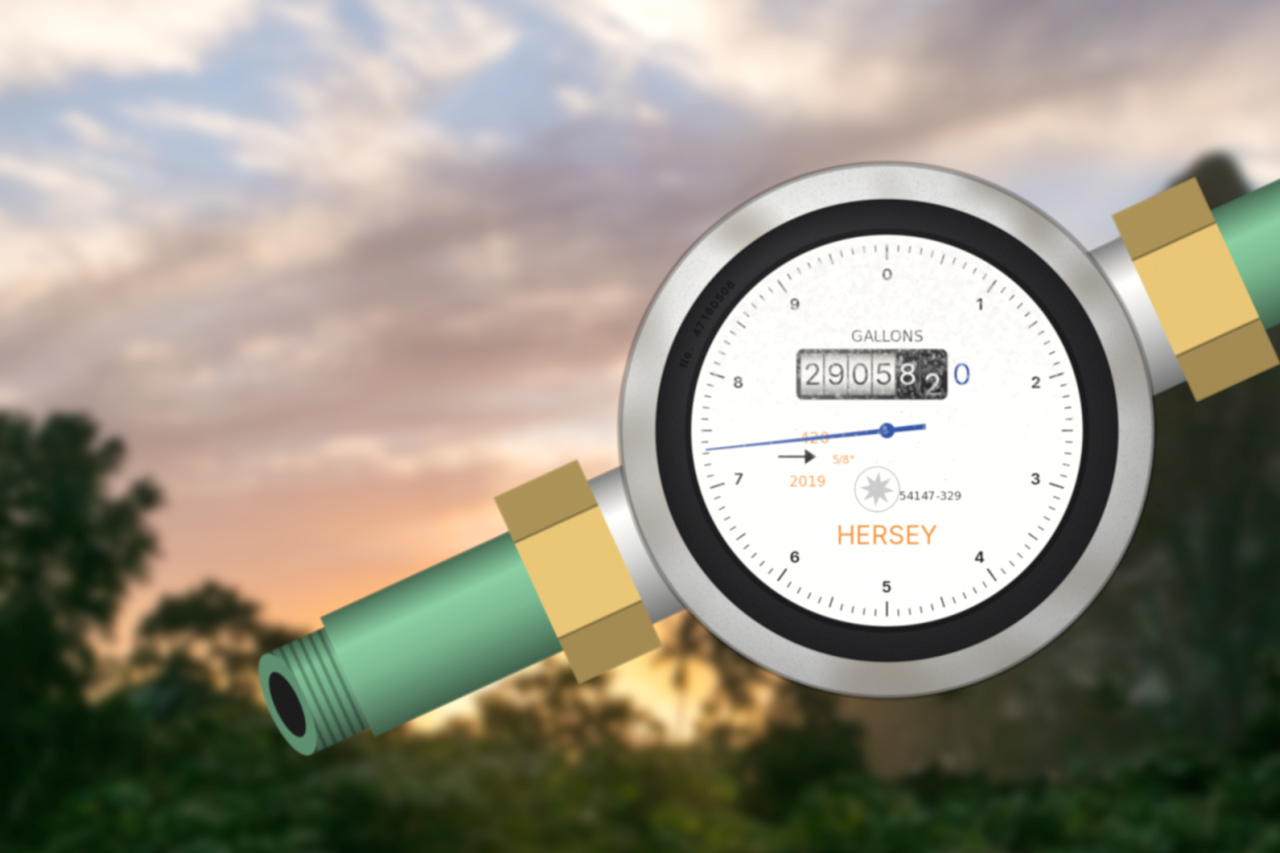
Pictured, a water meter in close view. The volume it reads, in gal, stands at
2905817.3 gal
